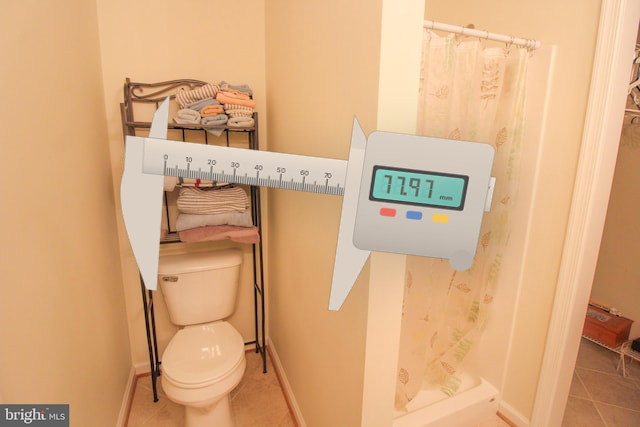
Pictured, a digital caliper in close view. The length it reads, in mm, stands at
77.97 mm
